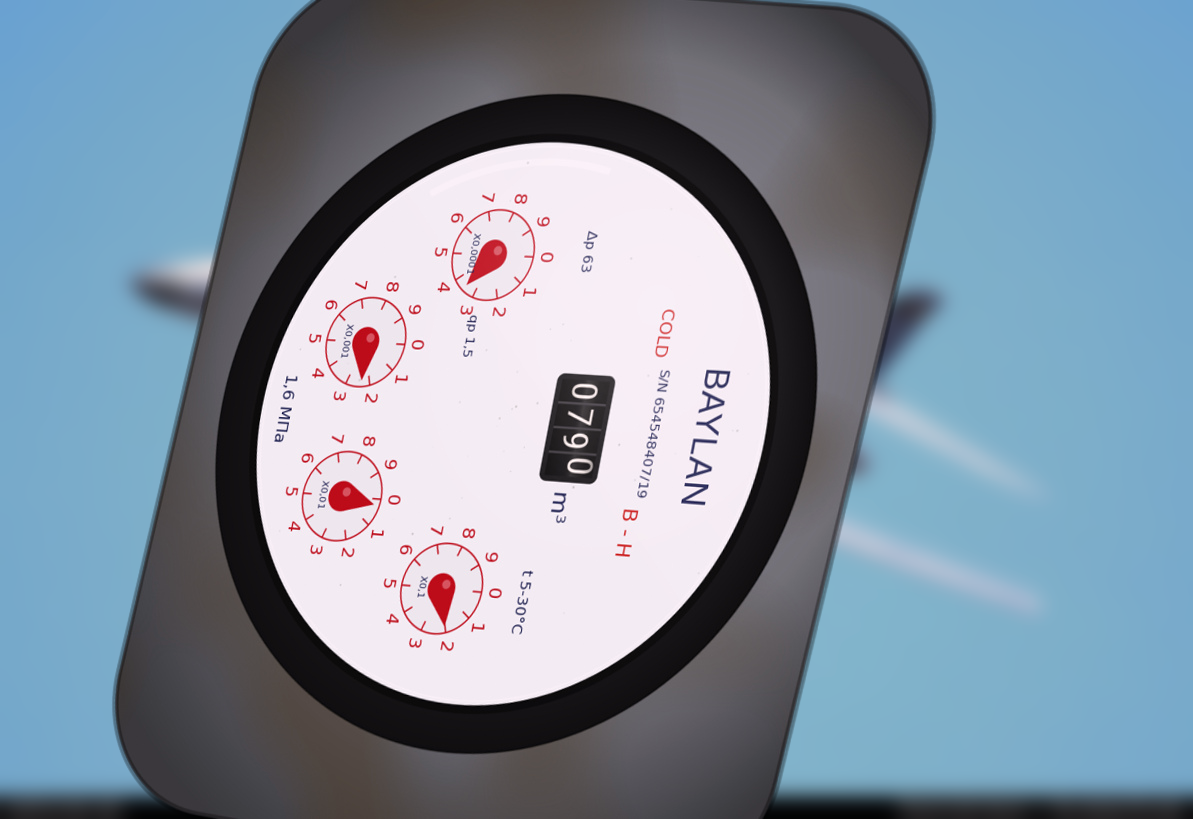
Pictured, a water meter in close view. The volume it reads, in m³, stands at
790.2023 m³
